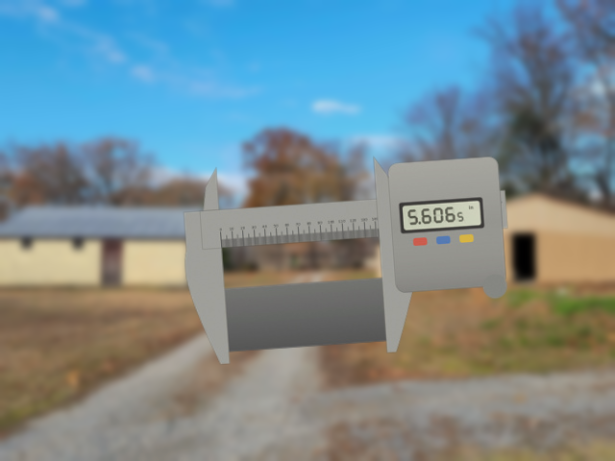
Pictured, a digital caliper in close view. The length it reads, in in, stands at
5.6065 in
